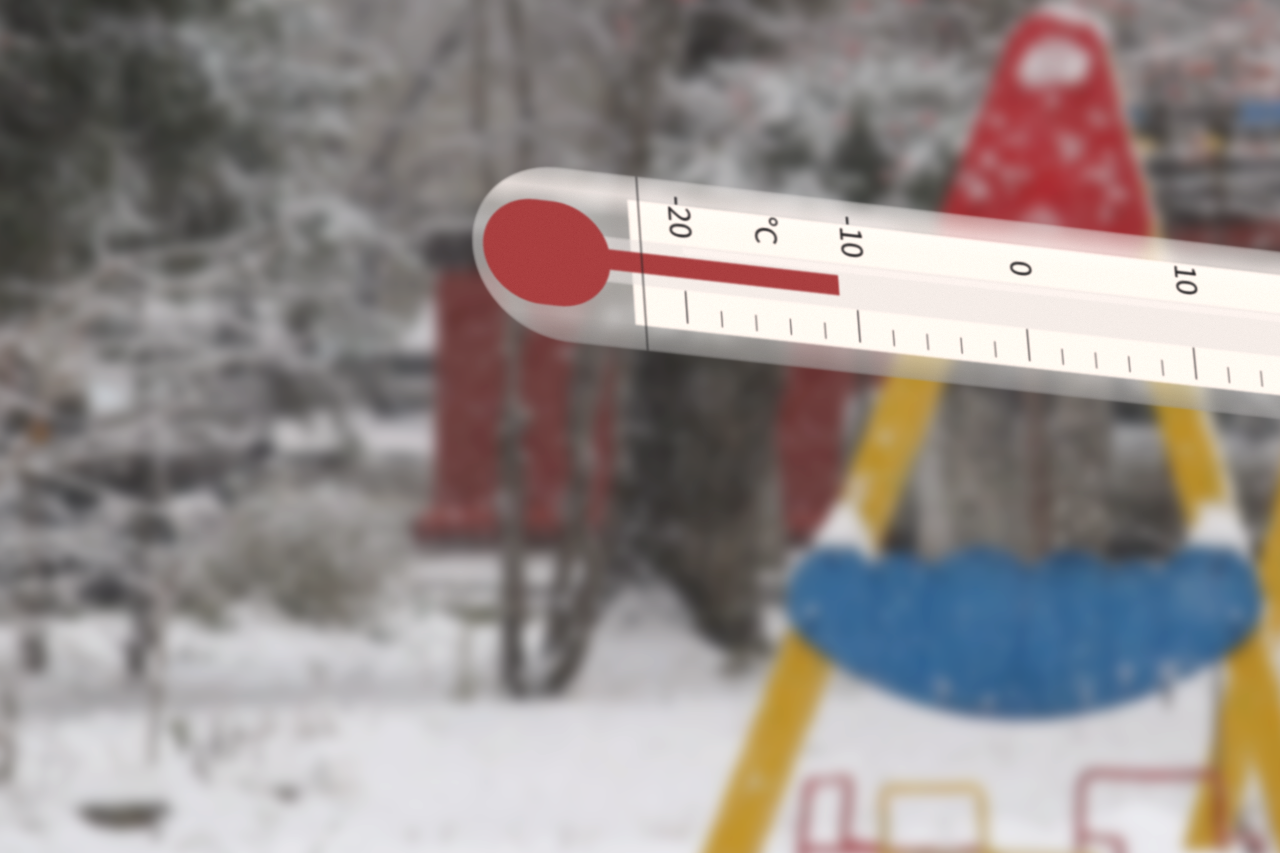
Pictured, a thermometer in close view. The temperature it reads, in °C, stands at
-11 °C
